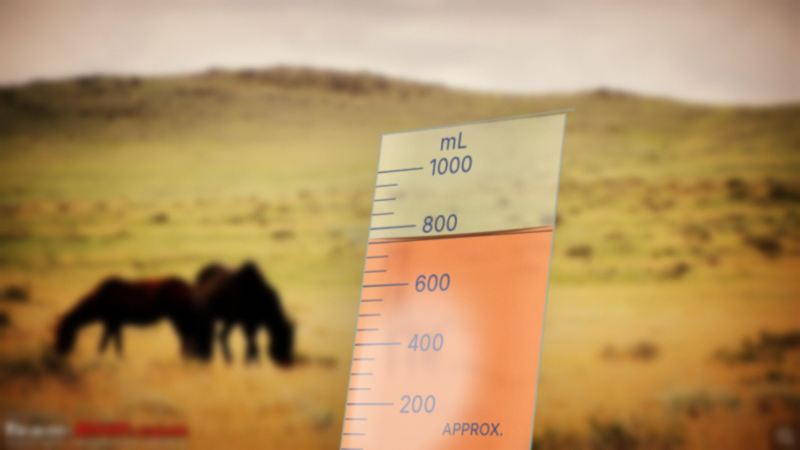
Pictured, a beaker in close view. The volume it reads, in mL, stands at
750 mL
